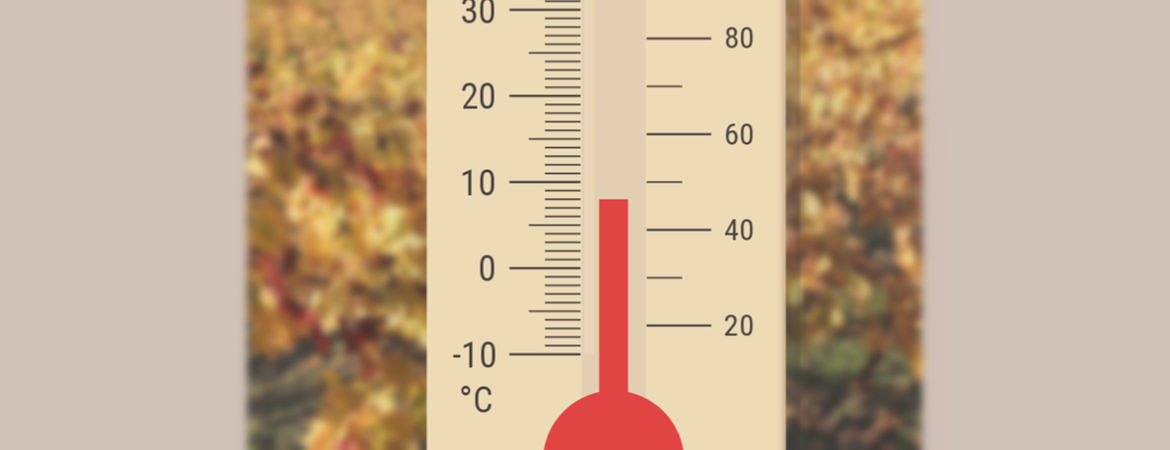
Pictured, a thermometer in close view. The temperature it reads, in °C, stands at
8 °C
